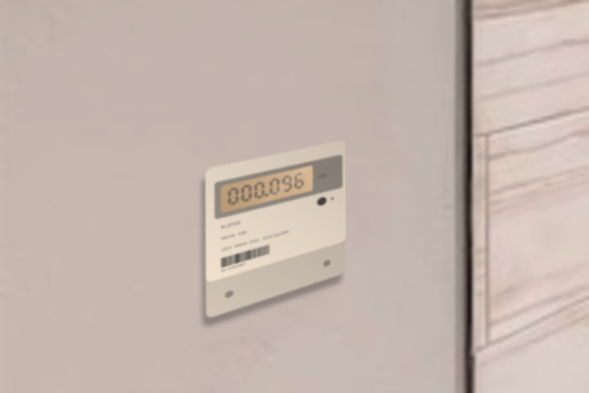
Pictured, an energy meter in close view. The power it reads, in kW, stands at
0.096 kW
